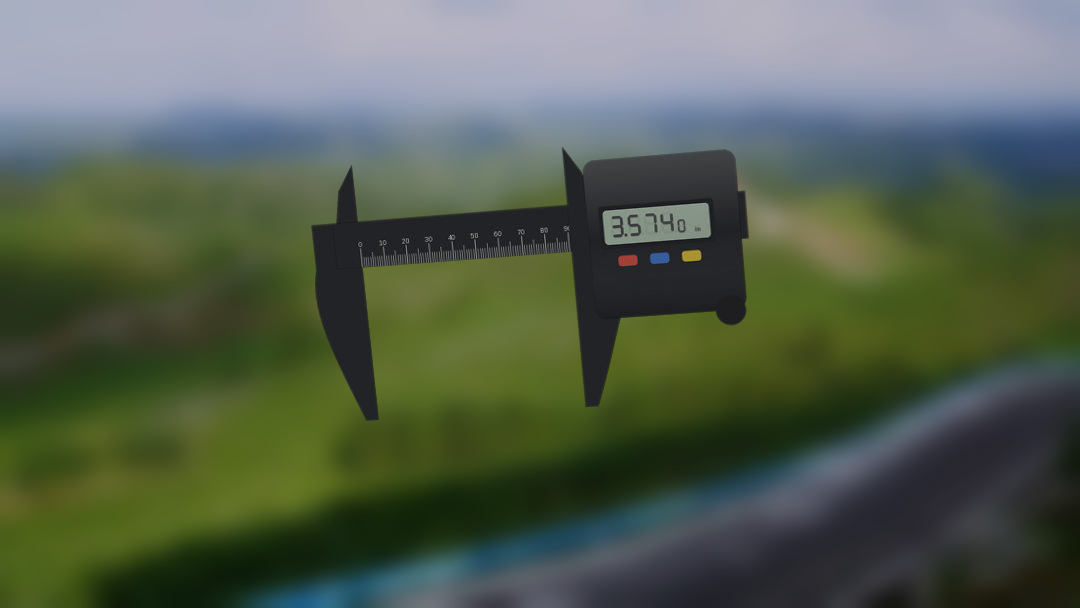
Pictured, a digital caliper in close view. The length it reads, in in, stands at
3.5740 in
